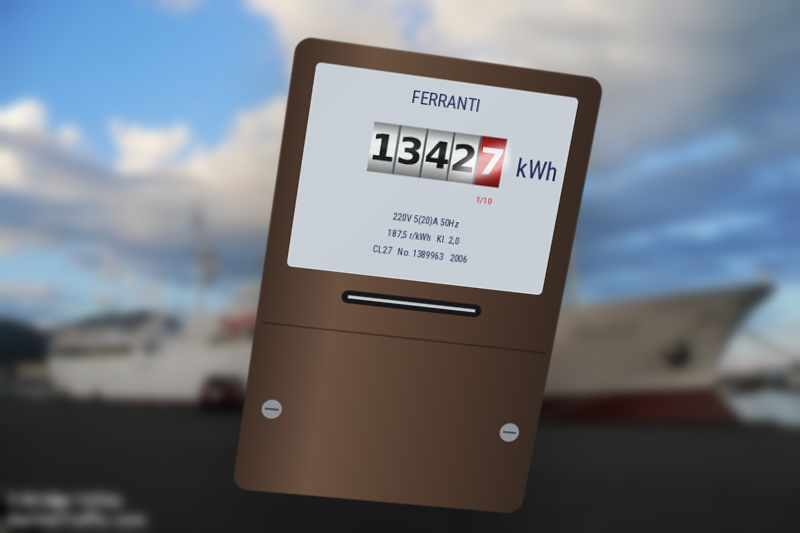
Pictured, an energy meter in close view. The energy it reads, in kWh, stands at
1342.7 kWh
